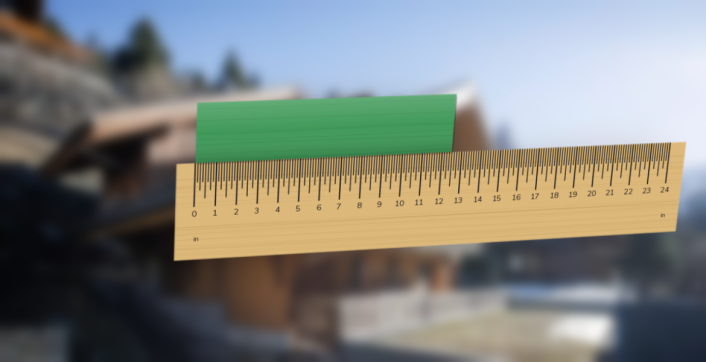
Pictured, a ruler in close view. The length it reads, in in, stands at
12.5 in
